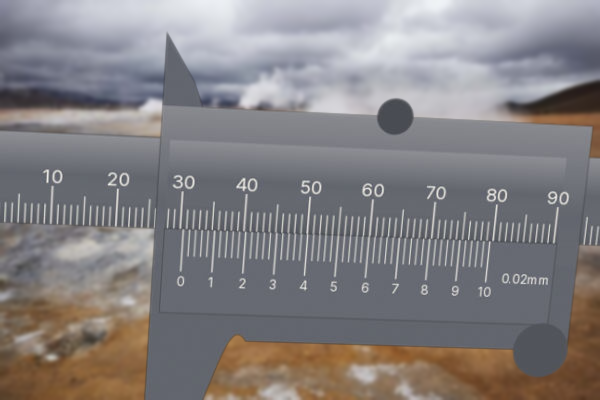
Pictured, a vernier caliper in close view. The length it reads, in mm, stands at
30.5 mm
